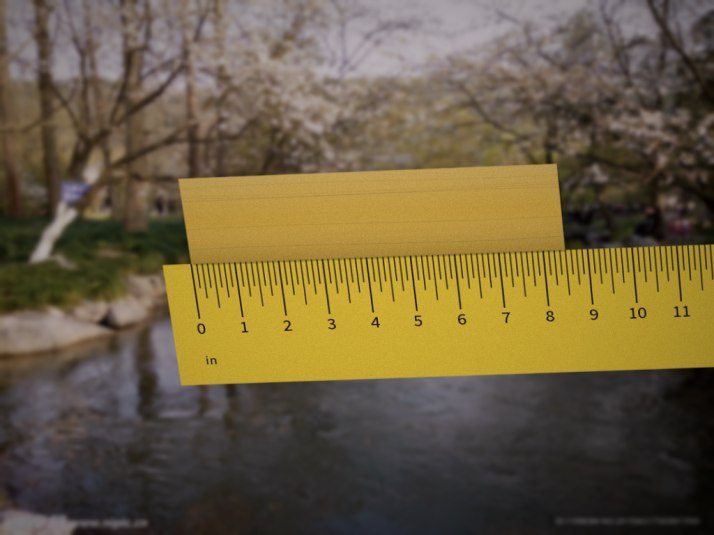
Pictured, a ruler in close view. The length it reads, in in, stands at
8.5 in
